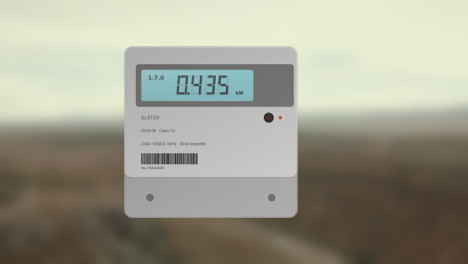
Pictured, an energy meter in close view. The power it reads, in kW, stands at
0.435 kW
